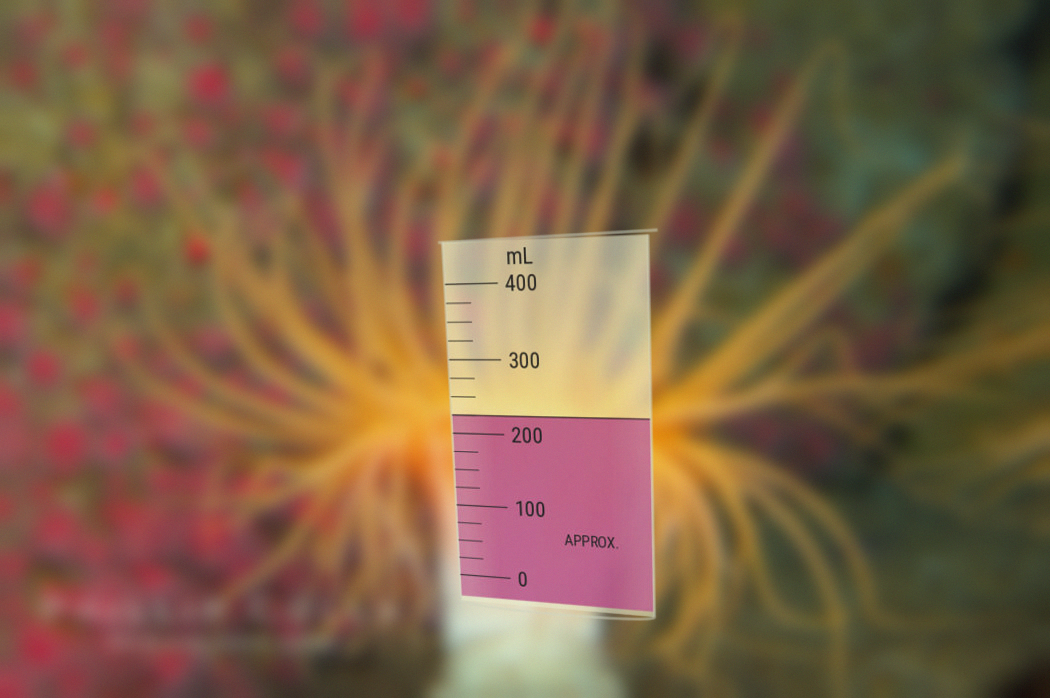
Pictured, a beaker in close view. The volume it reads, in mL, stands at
225 mL
